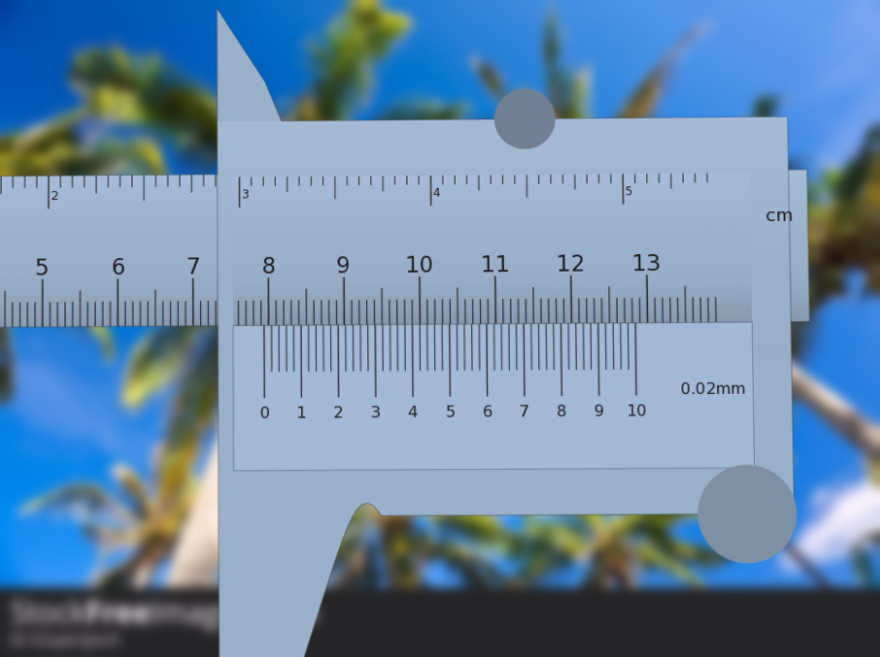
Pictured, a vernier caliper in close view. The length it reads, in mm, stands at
79.4 mm
